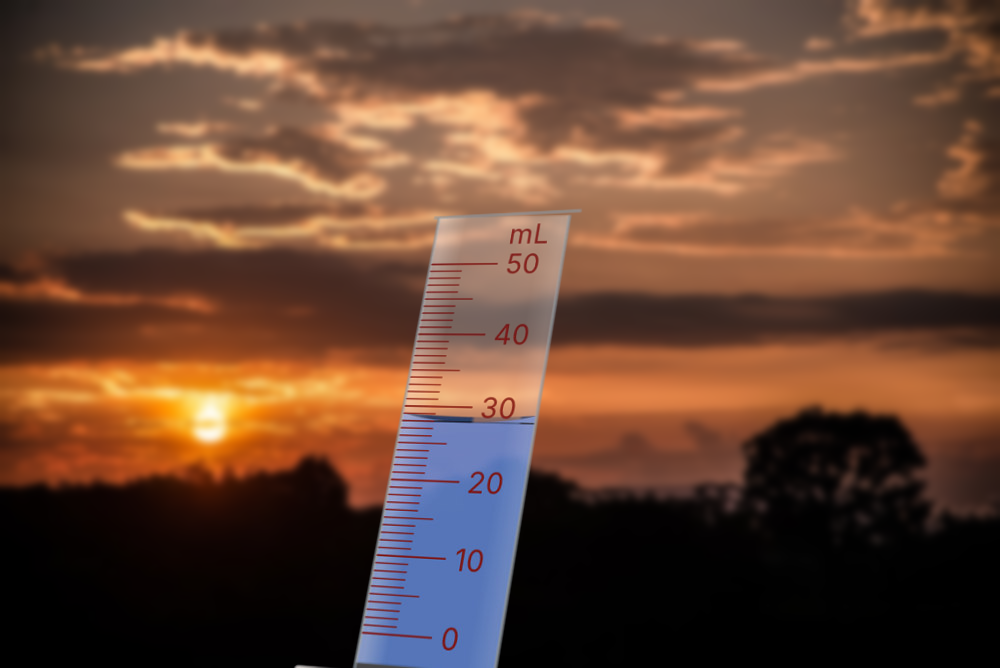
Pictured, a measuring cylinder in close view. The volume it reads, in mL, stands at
28 mL
